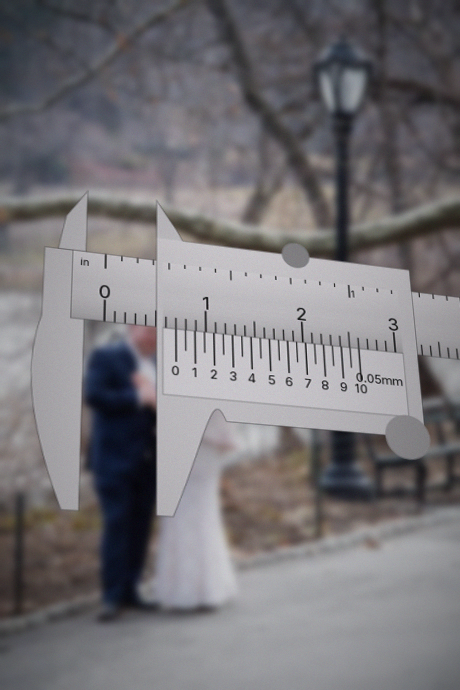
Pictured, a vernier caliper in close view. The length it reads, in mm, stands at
7.0 mm
